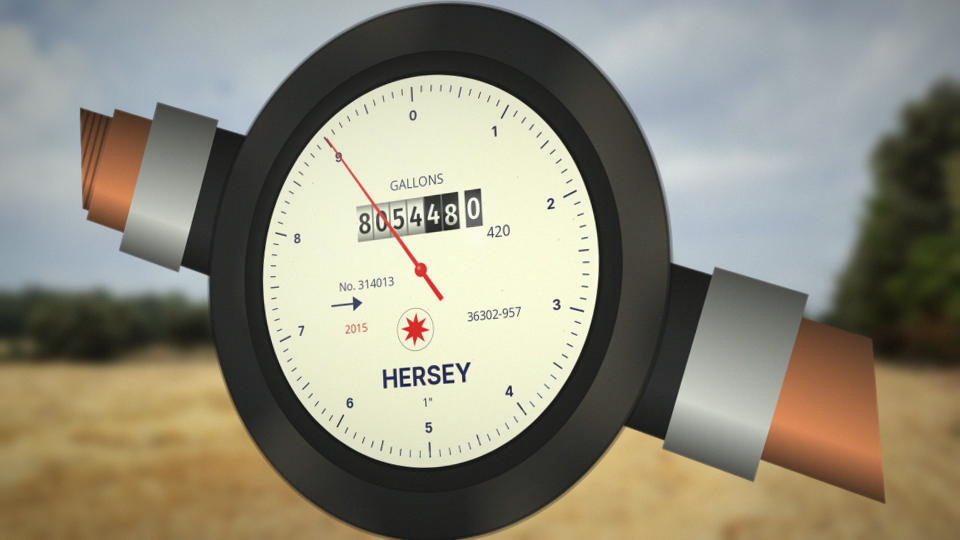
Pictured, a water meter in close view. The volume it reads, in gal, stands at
8054479.0 gal
